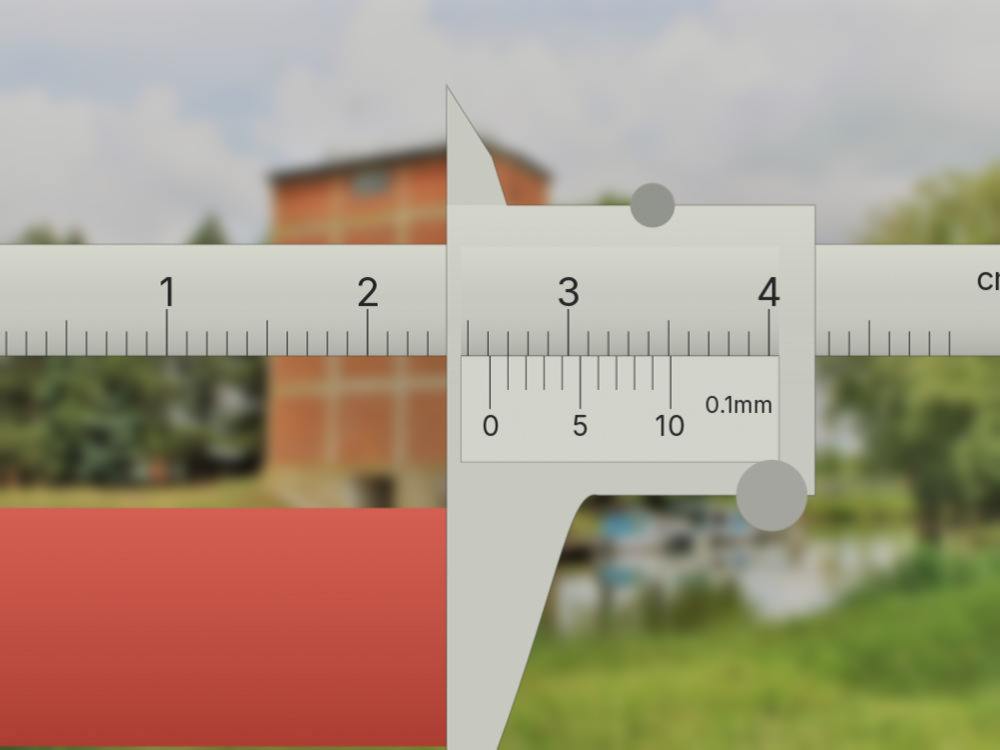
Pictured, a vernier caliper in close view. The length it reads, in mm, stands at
26.1 mm
